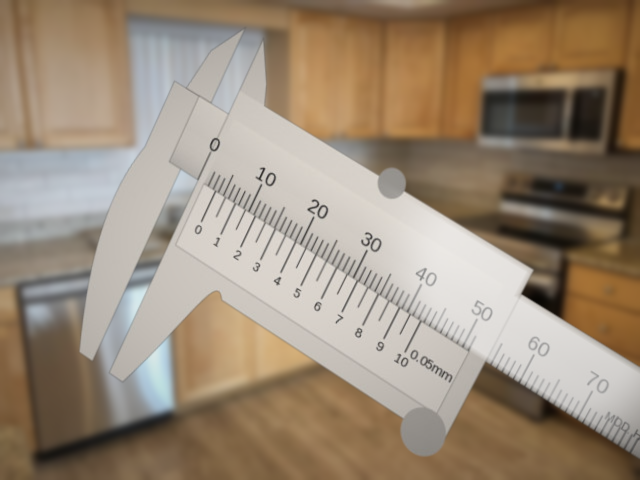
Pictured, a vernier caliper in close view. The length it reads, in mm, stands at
3.5 mm
